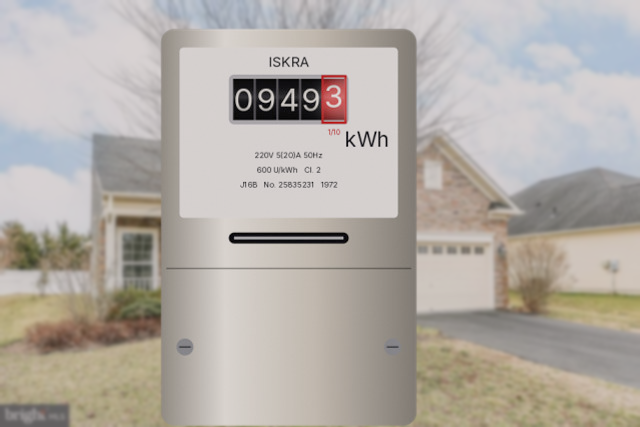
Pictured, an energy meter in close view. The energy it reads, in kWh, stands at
949.3 kWh
